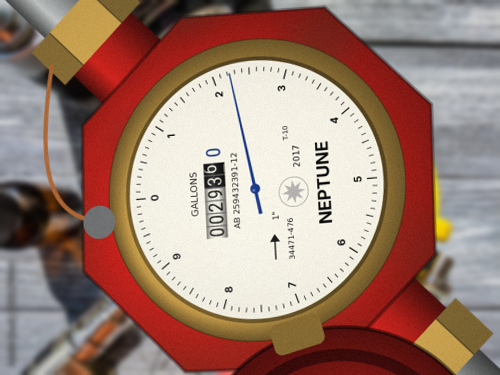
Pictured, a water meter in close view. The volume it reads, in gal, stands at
29362.2 gal
